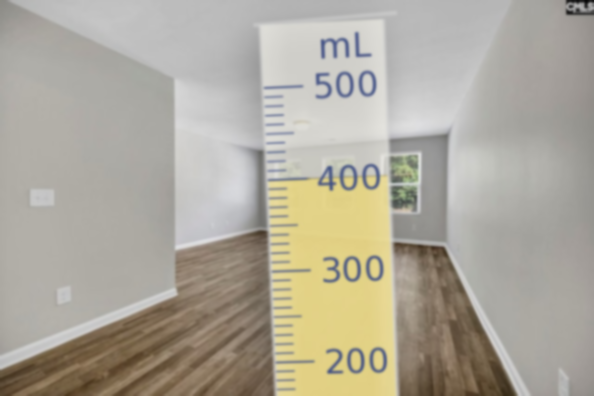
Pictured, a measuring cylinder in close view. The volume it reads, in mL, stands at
400 mL
